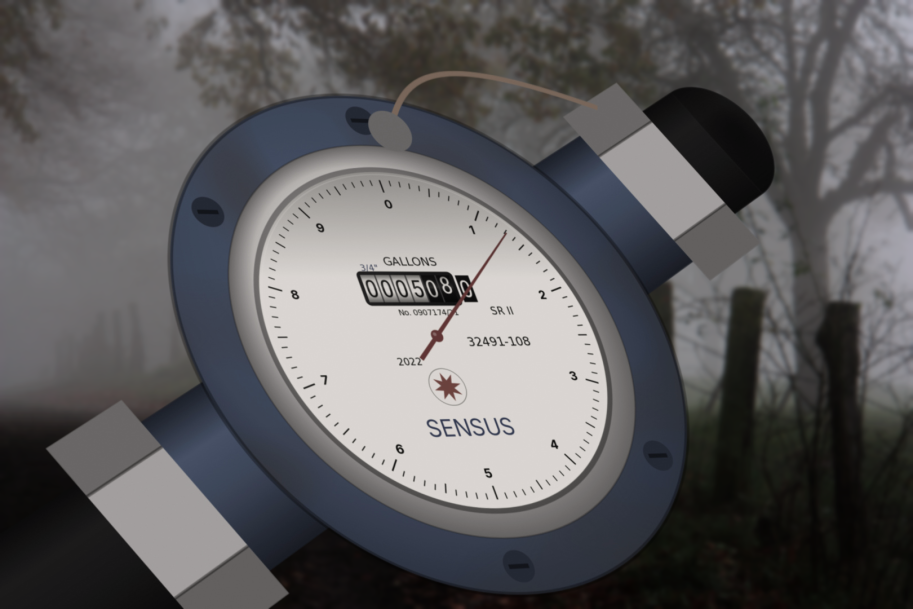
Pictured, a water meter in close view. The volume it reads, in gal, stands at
5081.3 gal
